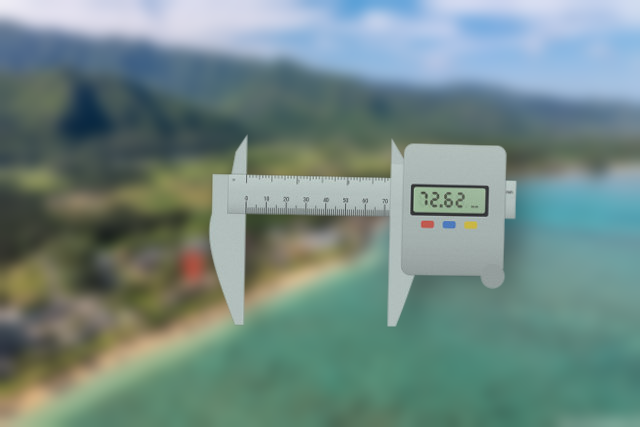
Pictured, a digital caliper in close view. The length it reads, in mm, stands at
72.62 mm
